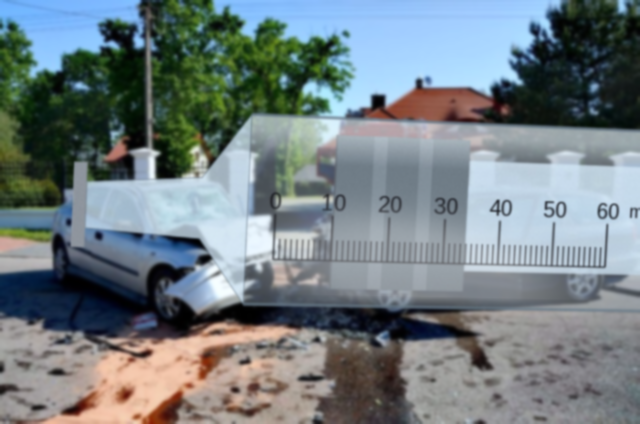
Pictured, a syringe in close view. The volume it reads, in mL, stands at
10 mL
